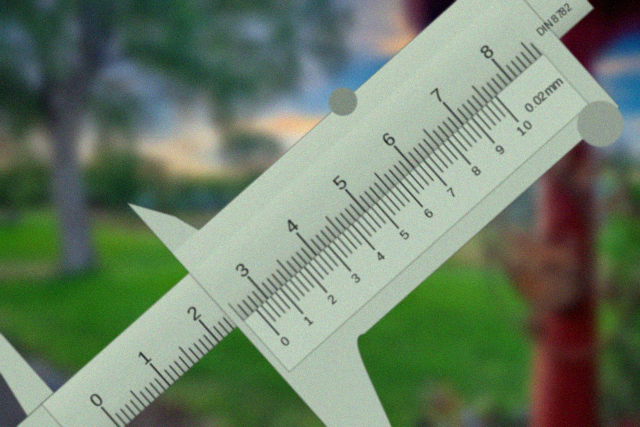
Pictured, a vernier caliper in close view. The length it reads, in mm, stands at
27.6 mm
